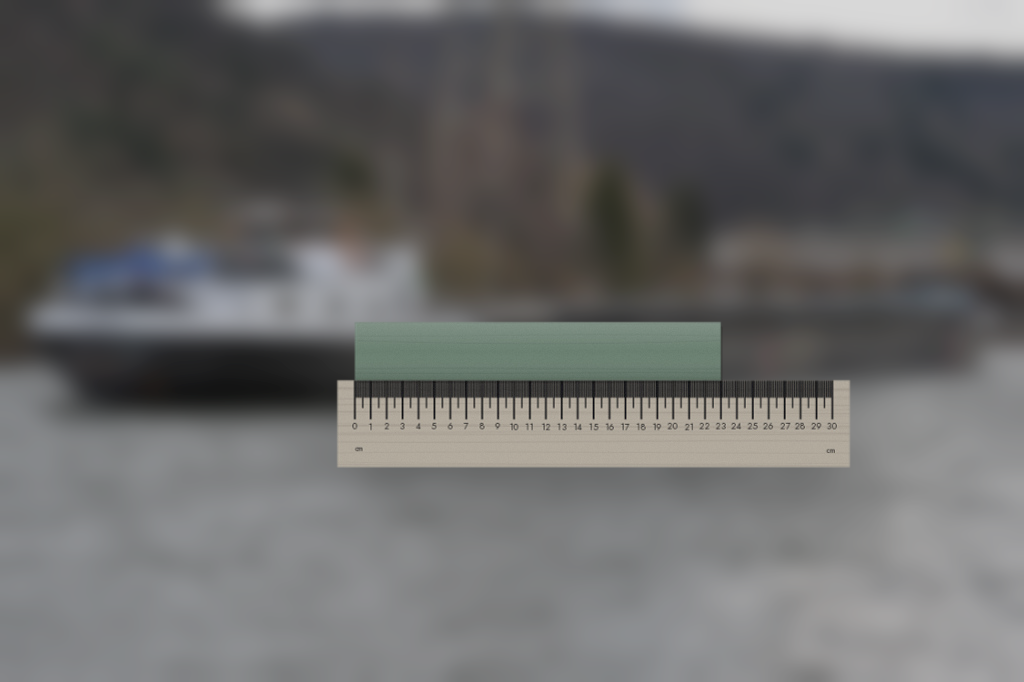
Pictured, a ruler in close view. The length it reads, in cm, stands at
23 cm
